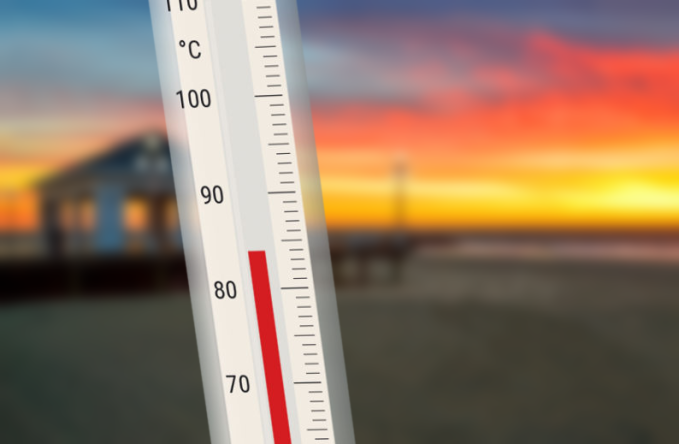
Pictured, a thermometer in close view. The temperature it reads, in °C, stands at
84 °C
